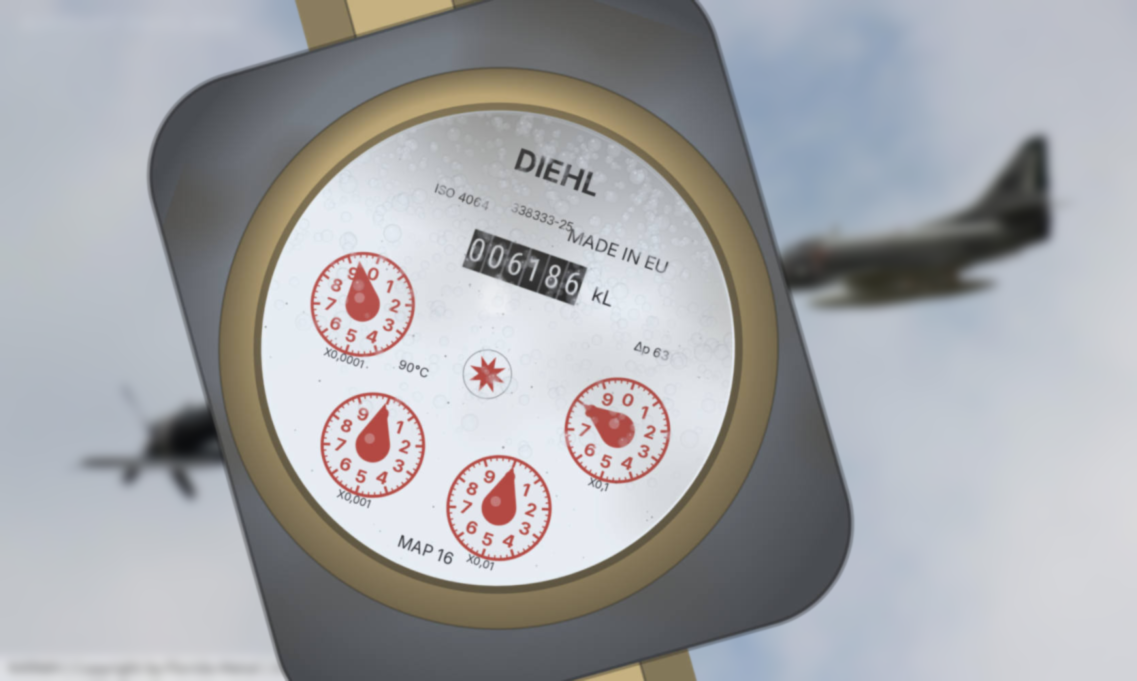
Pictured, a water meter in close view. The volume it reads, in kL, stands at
6186.7999 kL
